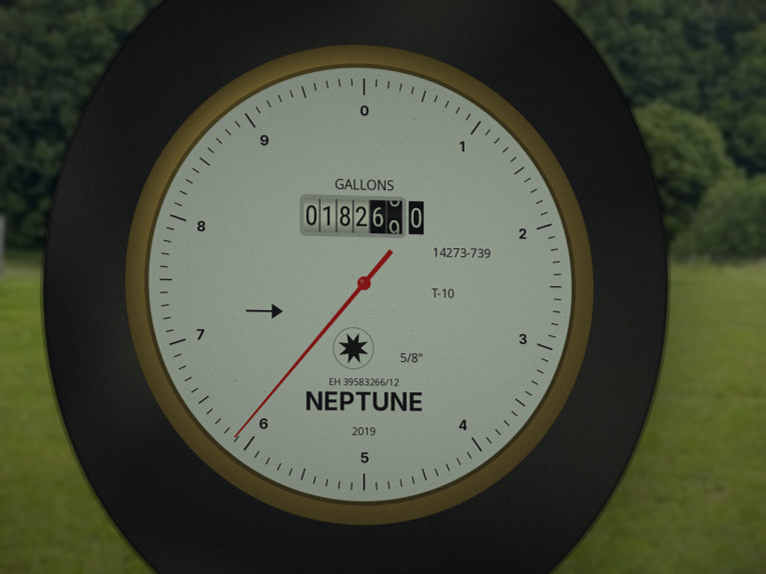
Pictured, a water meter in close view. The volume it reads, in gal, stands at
182686.1 gal
